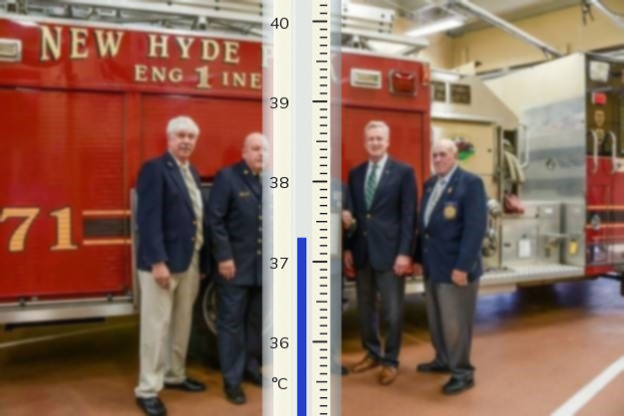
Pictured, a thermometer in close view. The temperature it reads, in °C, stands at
37.3 °C
